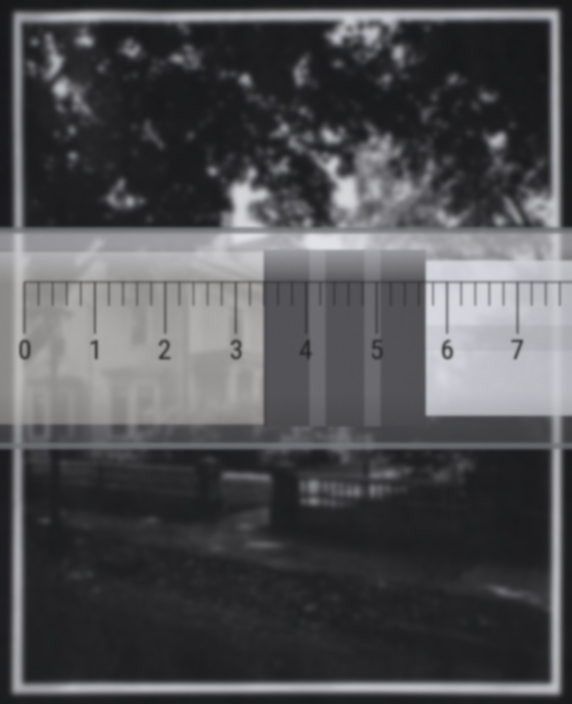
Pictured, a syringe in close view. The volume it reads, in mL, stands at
3.4 mL
